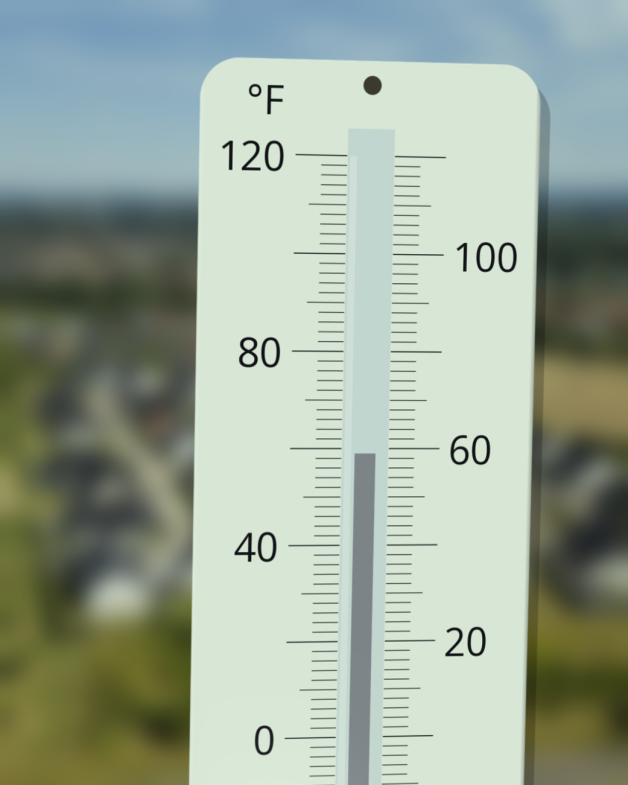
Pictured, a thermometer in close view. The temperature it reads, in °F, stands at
59 °F
